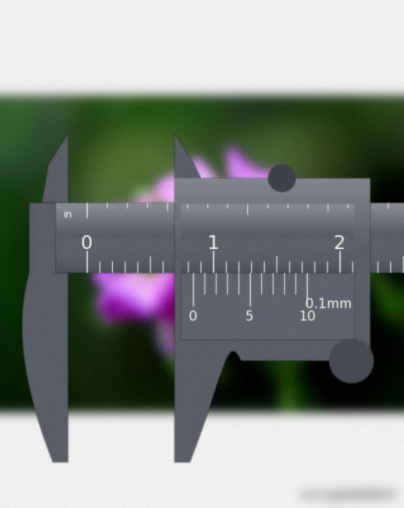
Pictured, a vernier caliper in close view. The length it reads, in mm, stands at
8.4 mm
